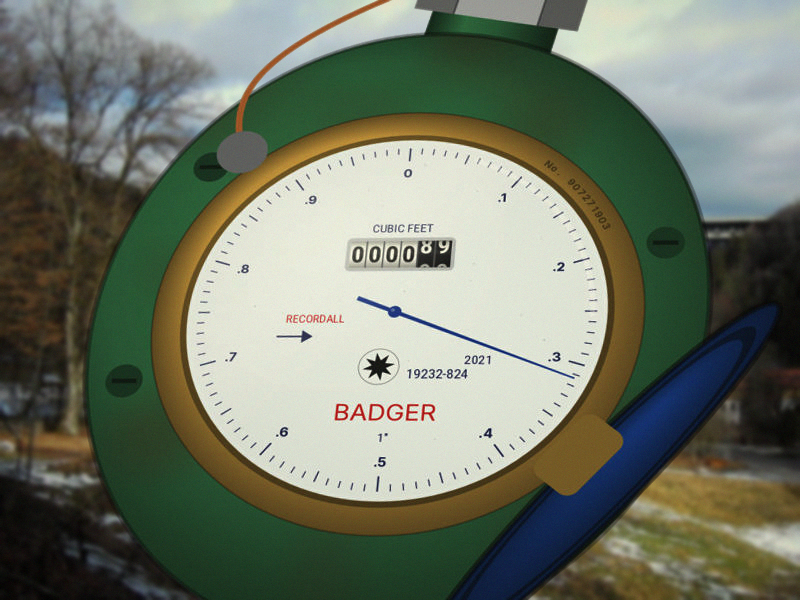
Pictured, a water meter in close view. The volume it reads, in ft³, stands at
89.31 ft³
